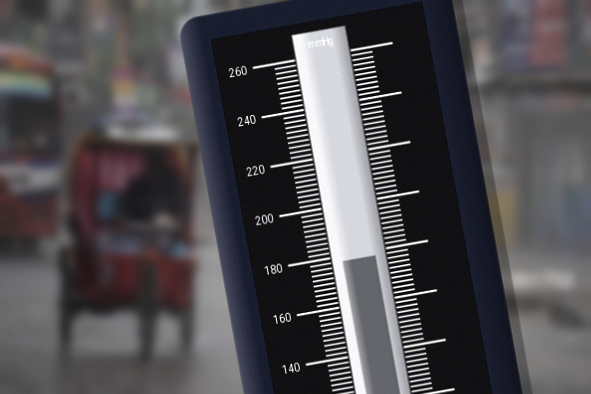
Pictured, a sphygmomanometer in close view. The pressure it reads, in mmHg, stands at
178 mmHg
